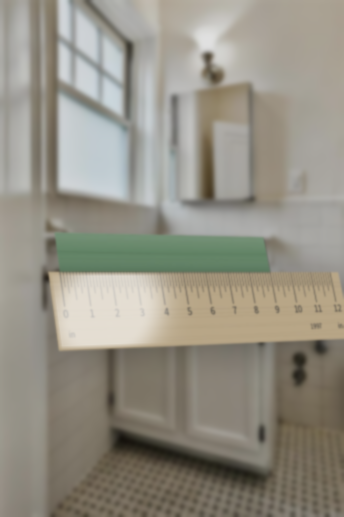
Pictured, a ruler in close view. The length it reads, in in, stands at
9 in
